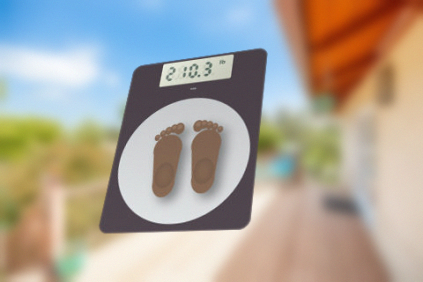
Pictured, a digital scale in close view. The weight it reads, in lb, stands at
210.3 lb
